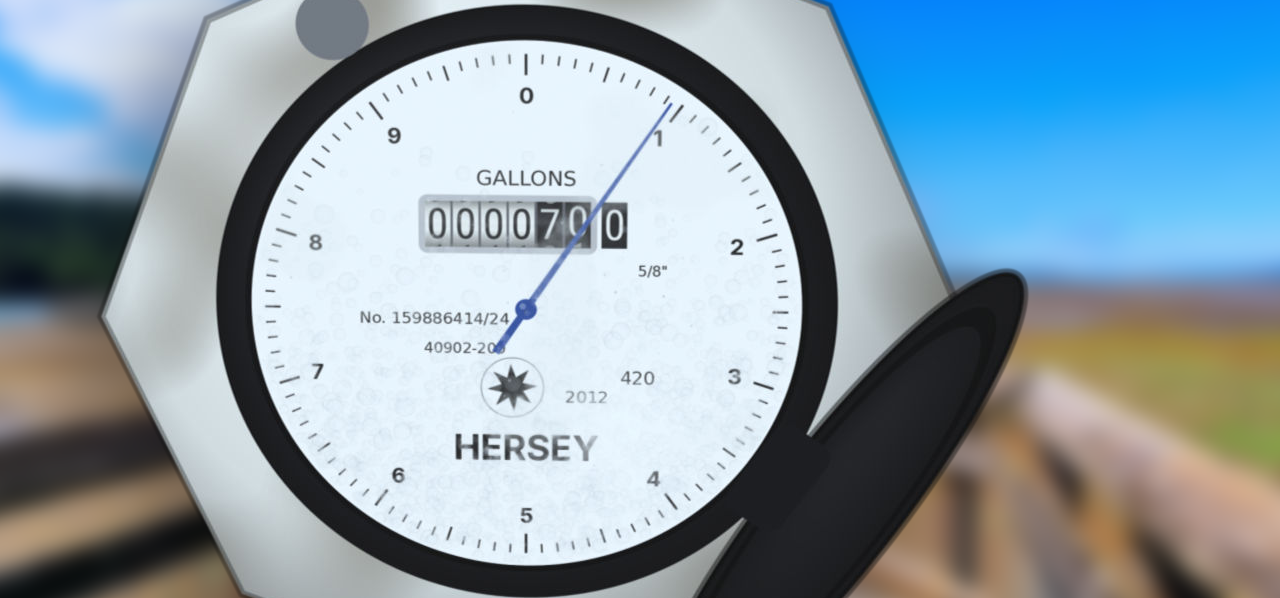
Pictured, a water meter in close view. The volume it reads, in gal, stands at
700.9 gal
